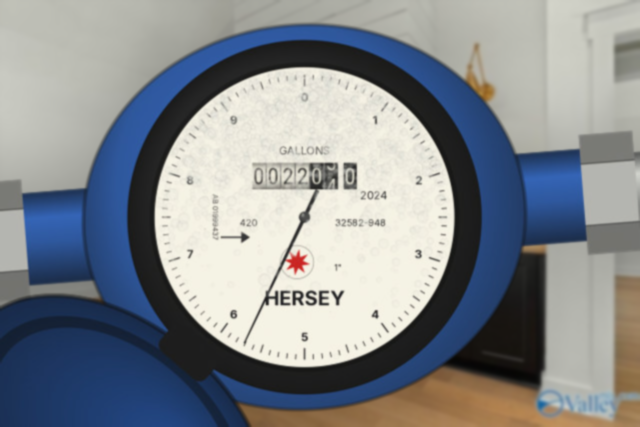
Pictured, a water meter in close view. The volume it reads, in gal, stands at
22035.7 gal
